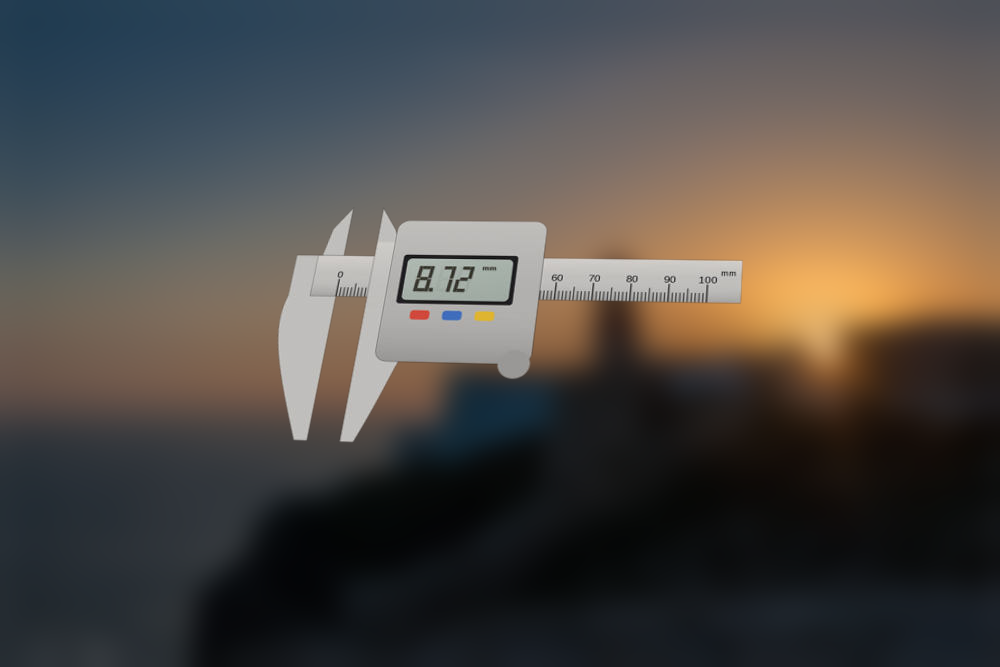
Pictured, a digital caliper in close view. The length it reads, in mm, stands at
8.72 mm
